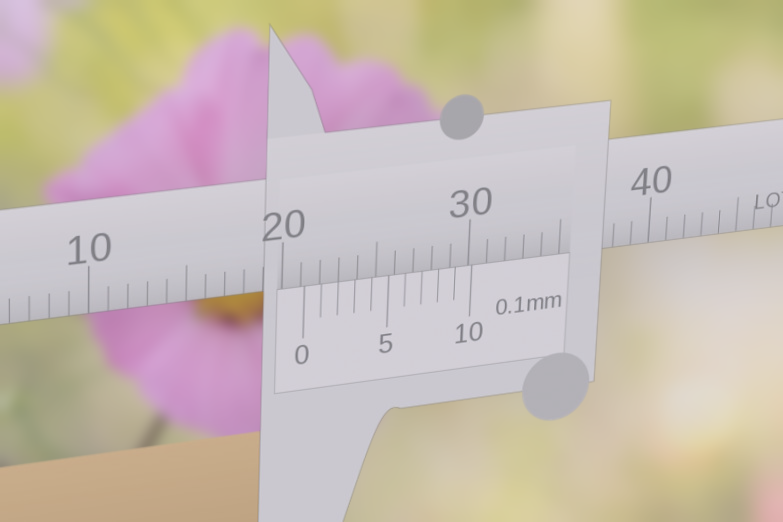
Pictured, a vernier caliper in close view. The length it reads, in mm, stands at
21.2 mm
